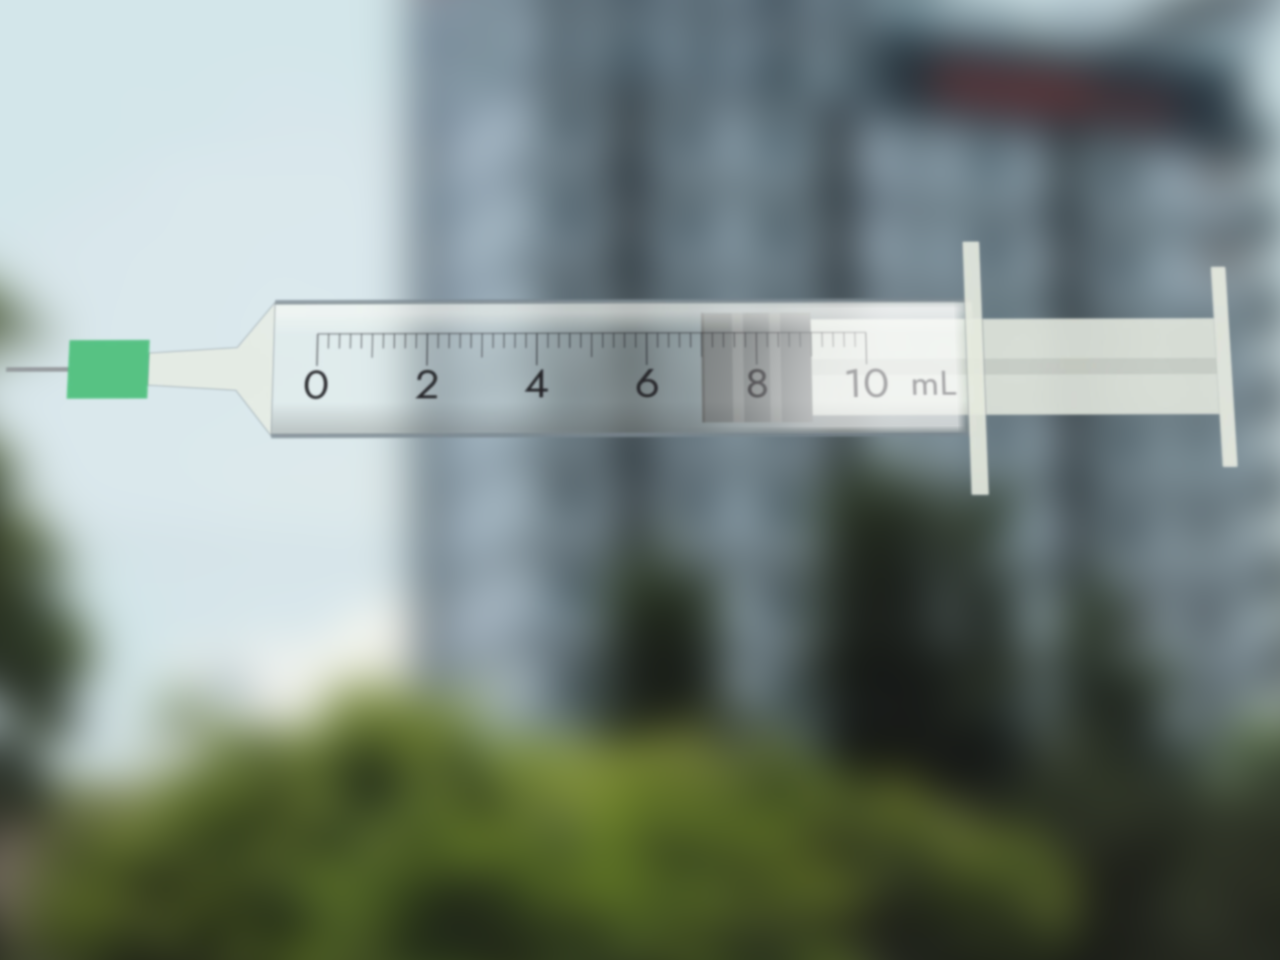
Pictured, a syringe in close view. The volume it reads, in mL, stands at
7 mL
